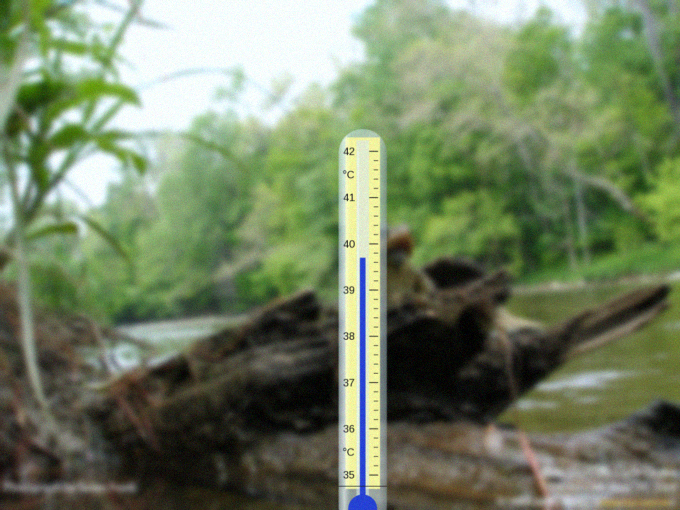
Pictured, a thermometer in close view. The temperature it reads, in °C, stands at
39.7 °C
